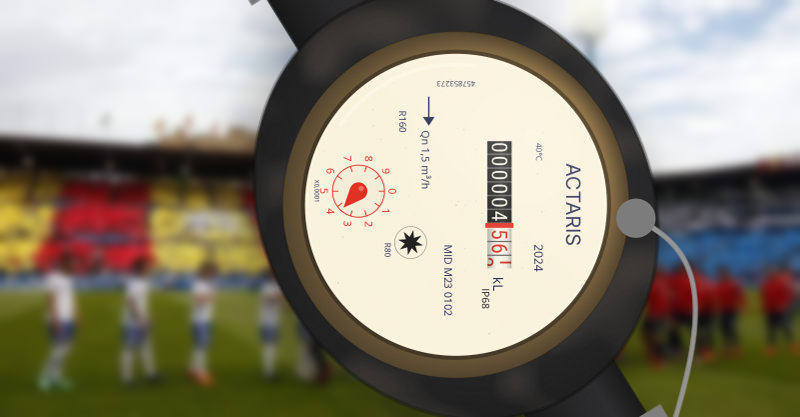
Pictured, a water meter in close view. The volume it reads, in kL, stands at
4.5613 kL
